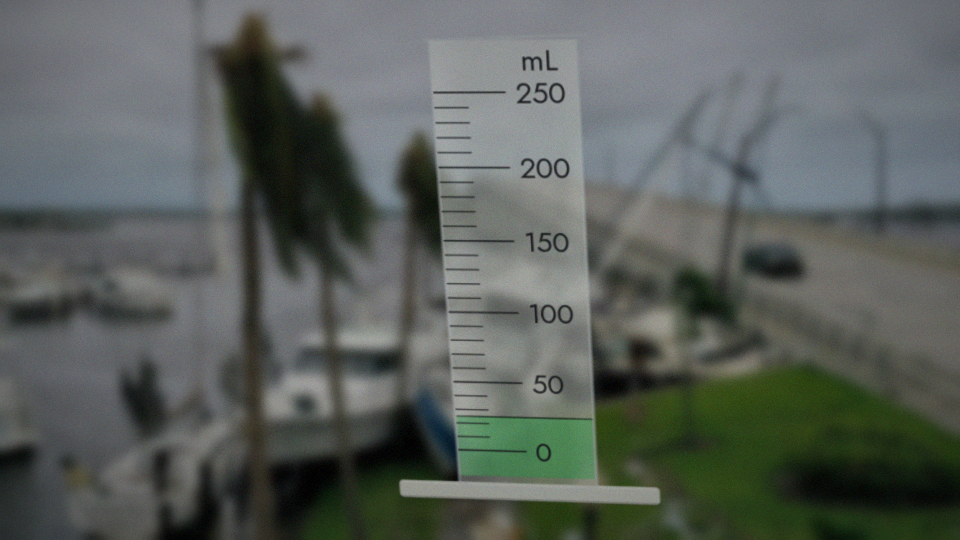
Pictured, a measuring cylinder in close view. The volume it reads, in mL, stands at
25 mL
